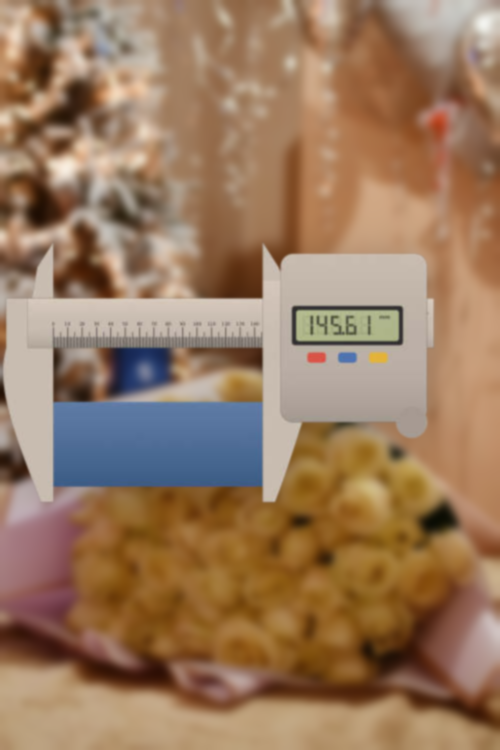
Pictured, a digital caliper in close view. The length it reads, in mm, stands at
145.61 mm
